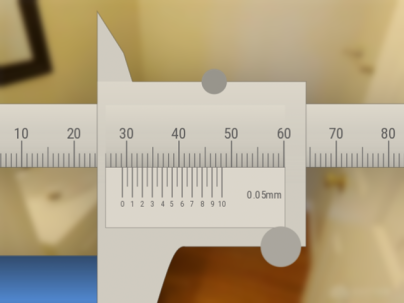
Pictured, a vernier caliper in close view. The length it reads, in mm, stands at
29.2 mm
